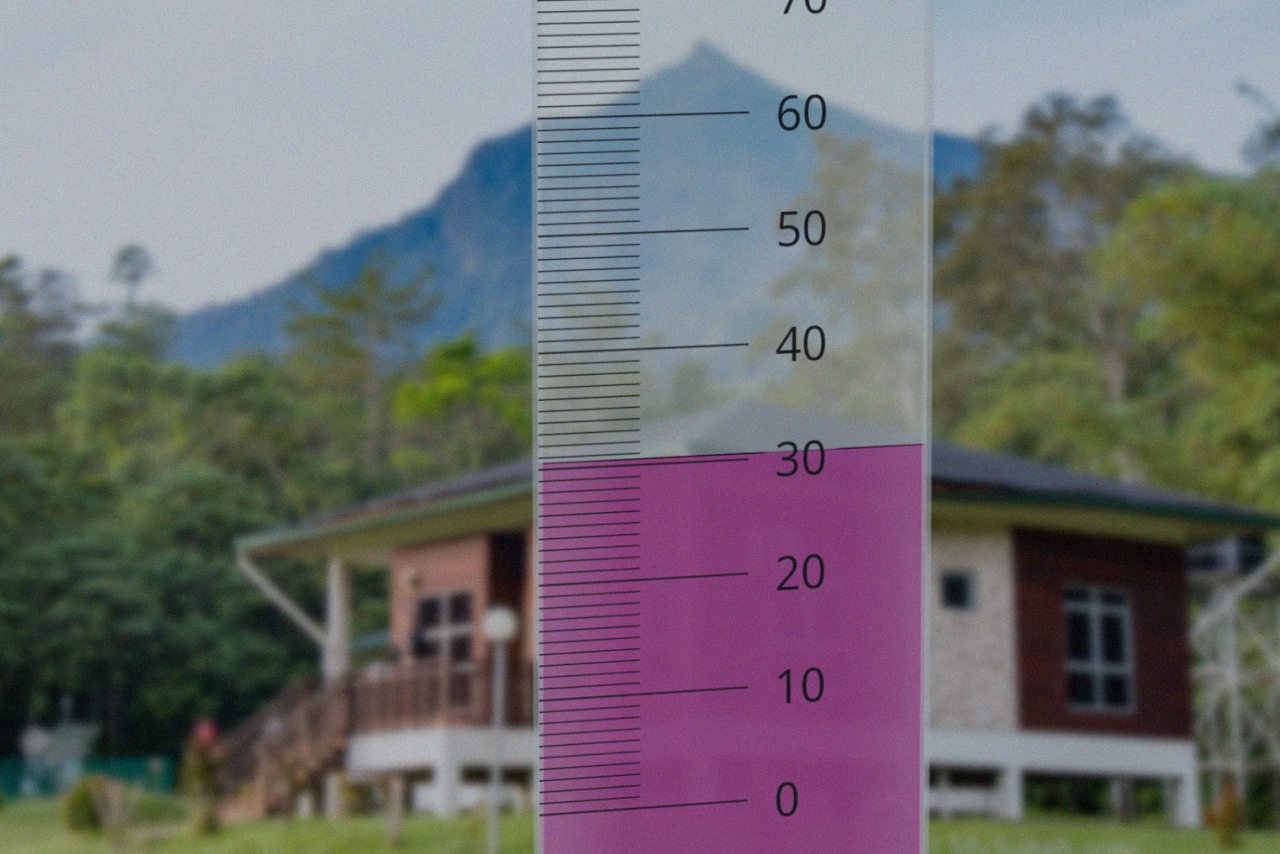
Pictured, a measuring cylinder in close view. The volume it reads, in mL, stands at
30.5 mL
